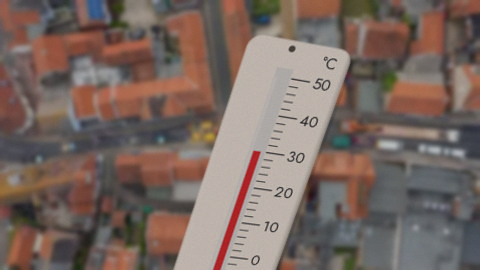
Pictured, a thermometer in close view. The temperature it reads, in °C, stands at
30 °C
